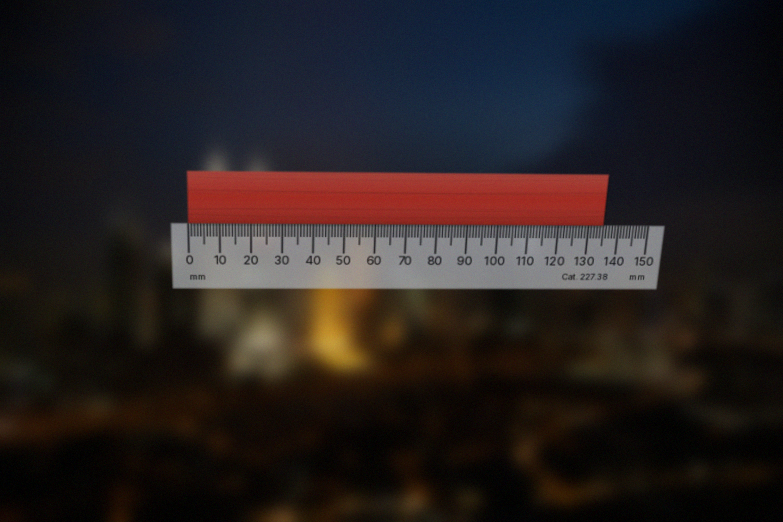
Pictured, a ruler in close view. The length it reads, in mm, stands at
135 mm
